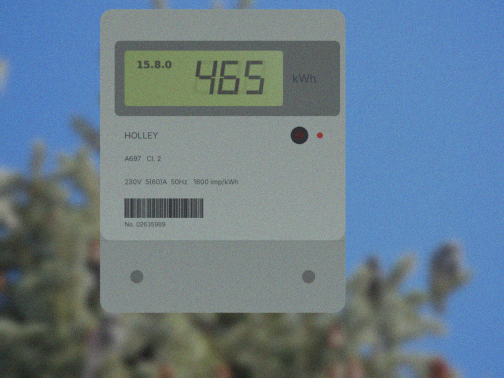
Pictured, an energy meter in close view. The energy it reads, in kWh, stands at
465 kWh
